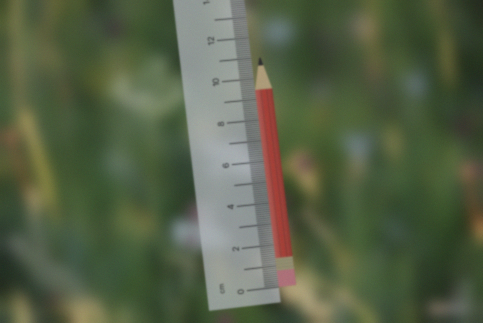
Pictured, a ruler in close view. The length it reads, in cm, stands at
11 cm
